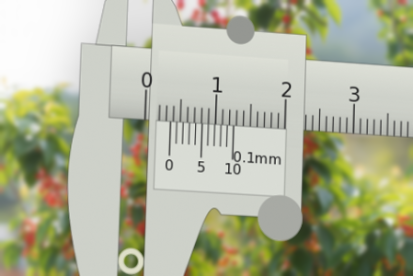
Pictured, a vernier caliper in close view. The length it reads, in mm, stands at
3.6 mm
